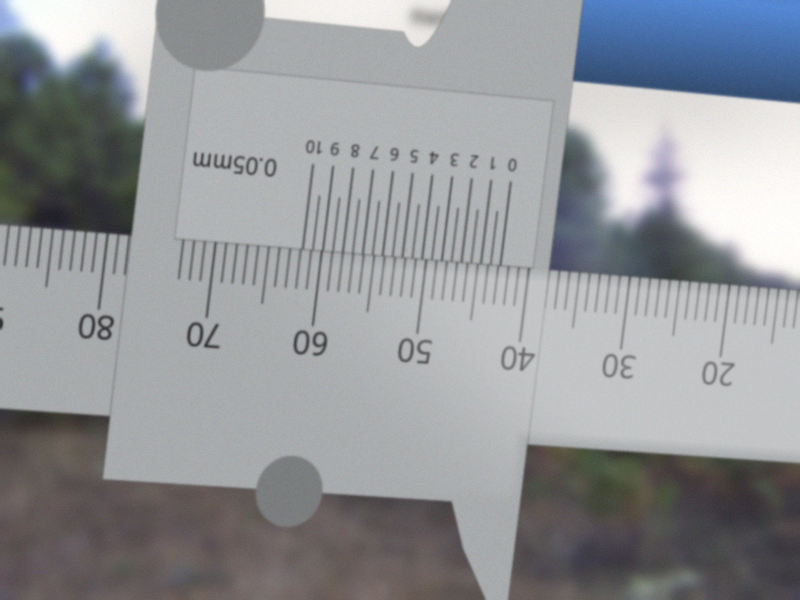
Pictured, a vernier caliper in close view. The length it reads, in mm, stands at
42.8 mm
